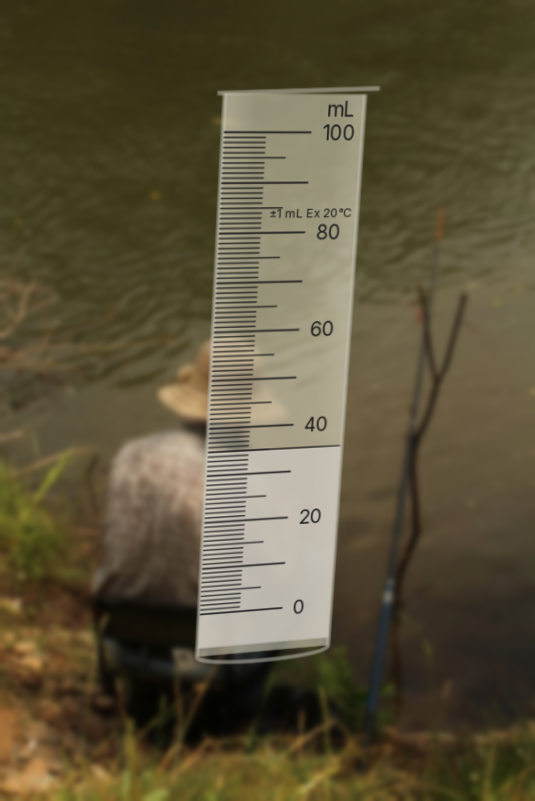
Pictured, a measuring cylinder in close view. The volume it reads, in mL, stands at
35 mL
